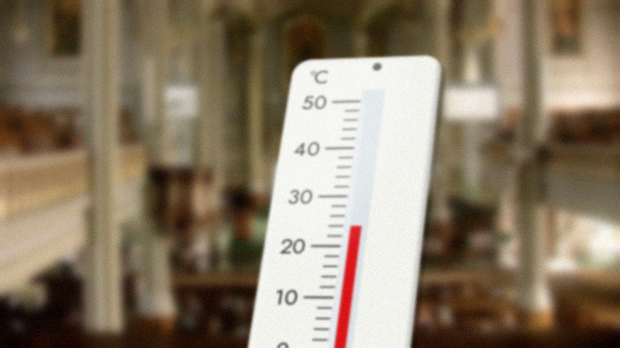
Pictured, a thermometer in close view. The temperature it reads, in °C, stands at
24 °C
